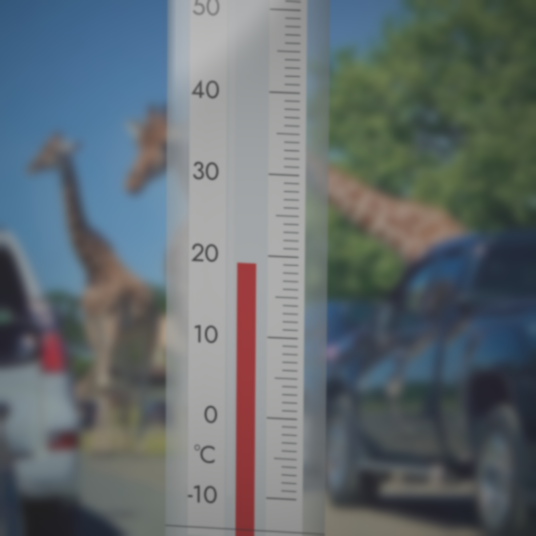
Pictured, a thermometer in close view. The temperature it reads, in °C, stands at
19 °C
